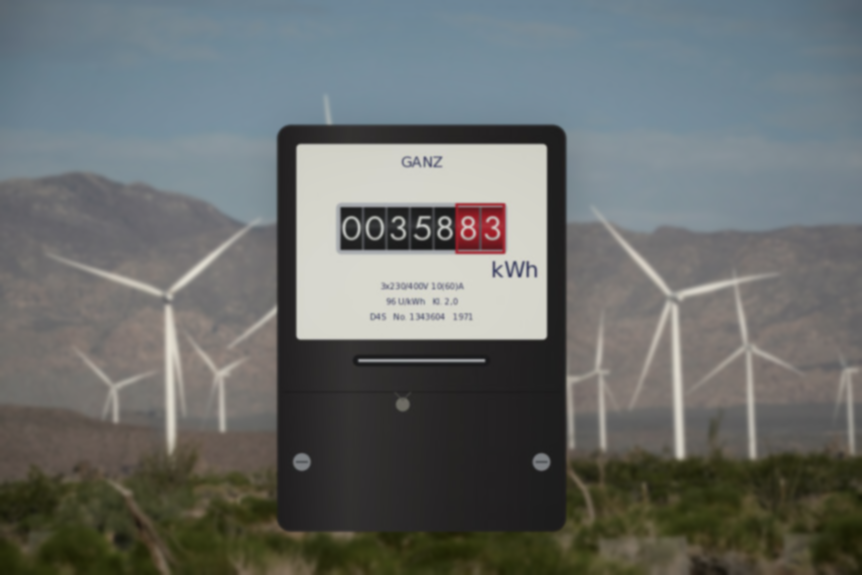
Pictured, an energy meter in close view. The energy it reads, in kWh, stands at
358.83 kWh
